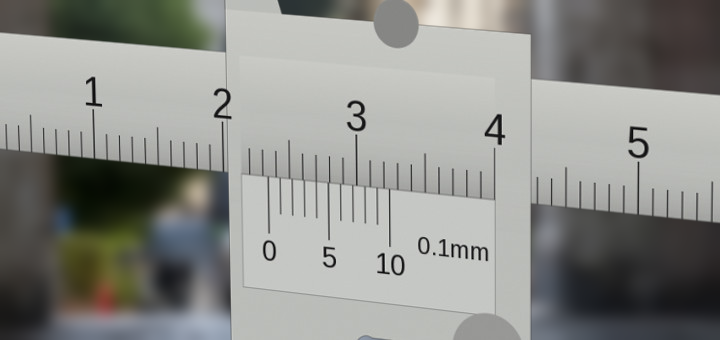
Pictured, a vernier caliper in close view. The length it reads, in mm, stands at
23.4 mm
